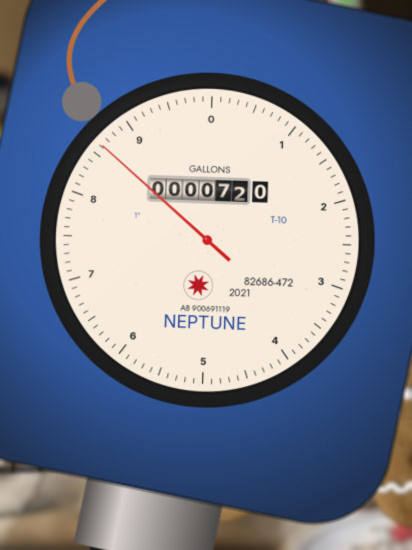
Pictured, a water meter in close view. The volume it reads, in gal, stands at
718.6 gal
